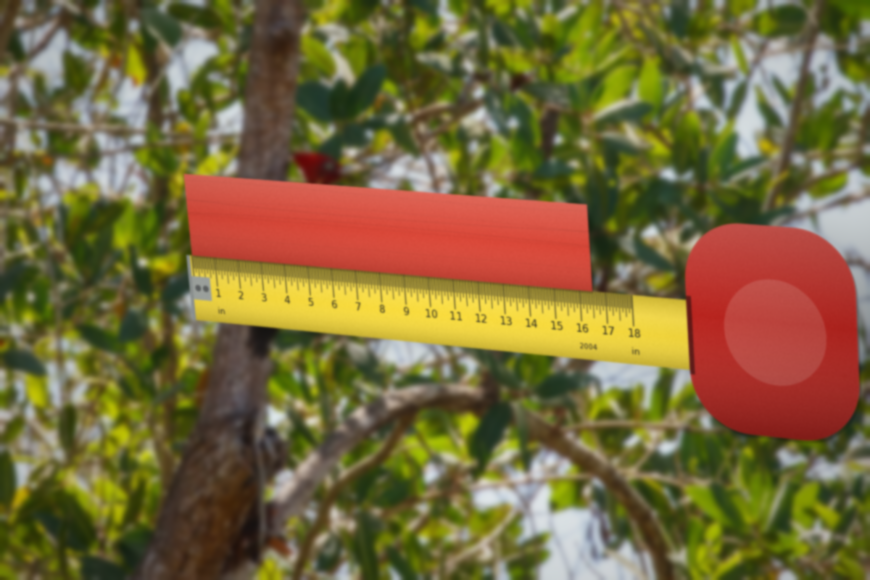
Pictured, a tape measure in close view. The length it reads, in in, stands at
16.5 in
